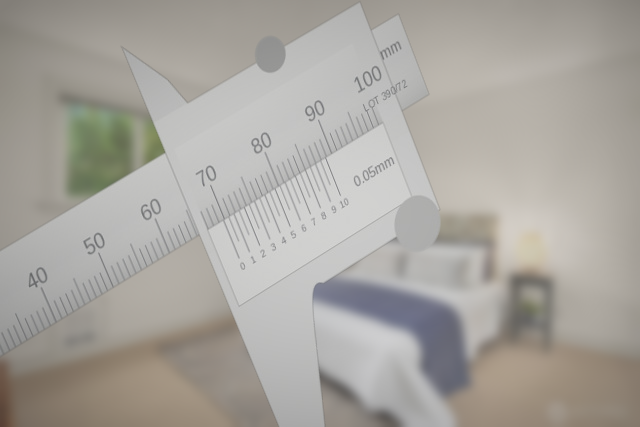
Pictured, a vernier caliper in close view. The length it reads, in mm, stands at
69.8 mm
